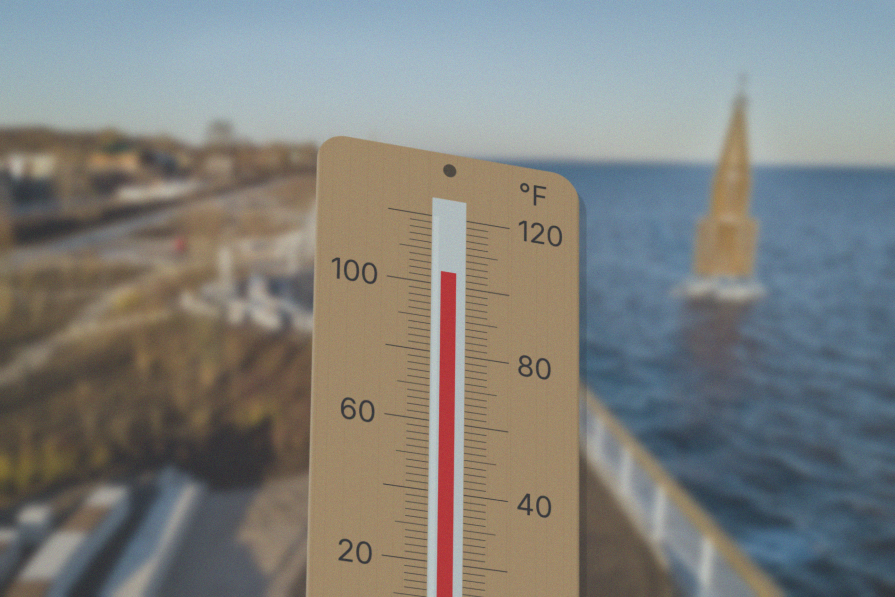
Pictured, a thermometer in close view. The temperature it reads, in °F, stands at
104 °F
